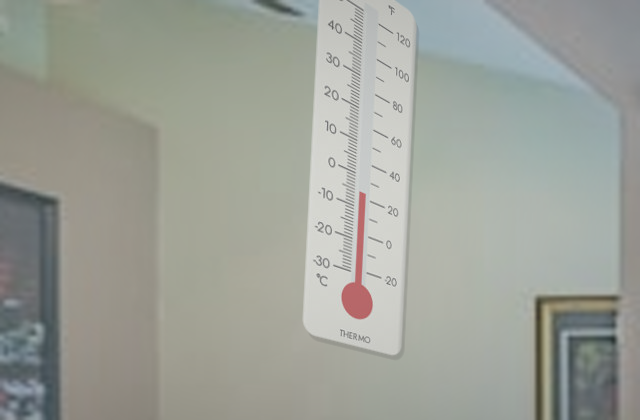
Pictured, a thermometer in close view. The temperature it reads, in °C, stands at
-5 °C
